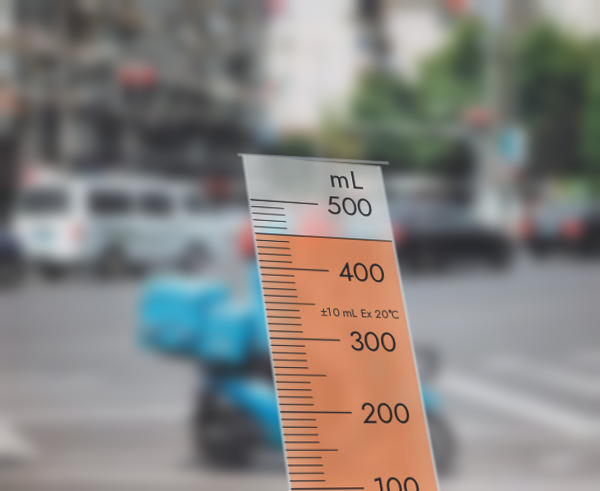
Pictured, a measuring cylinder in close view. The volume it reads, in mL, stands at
450 mL
